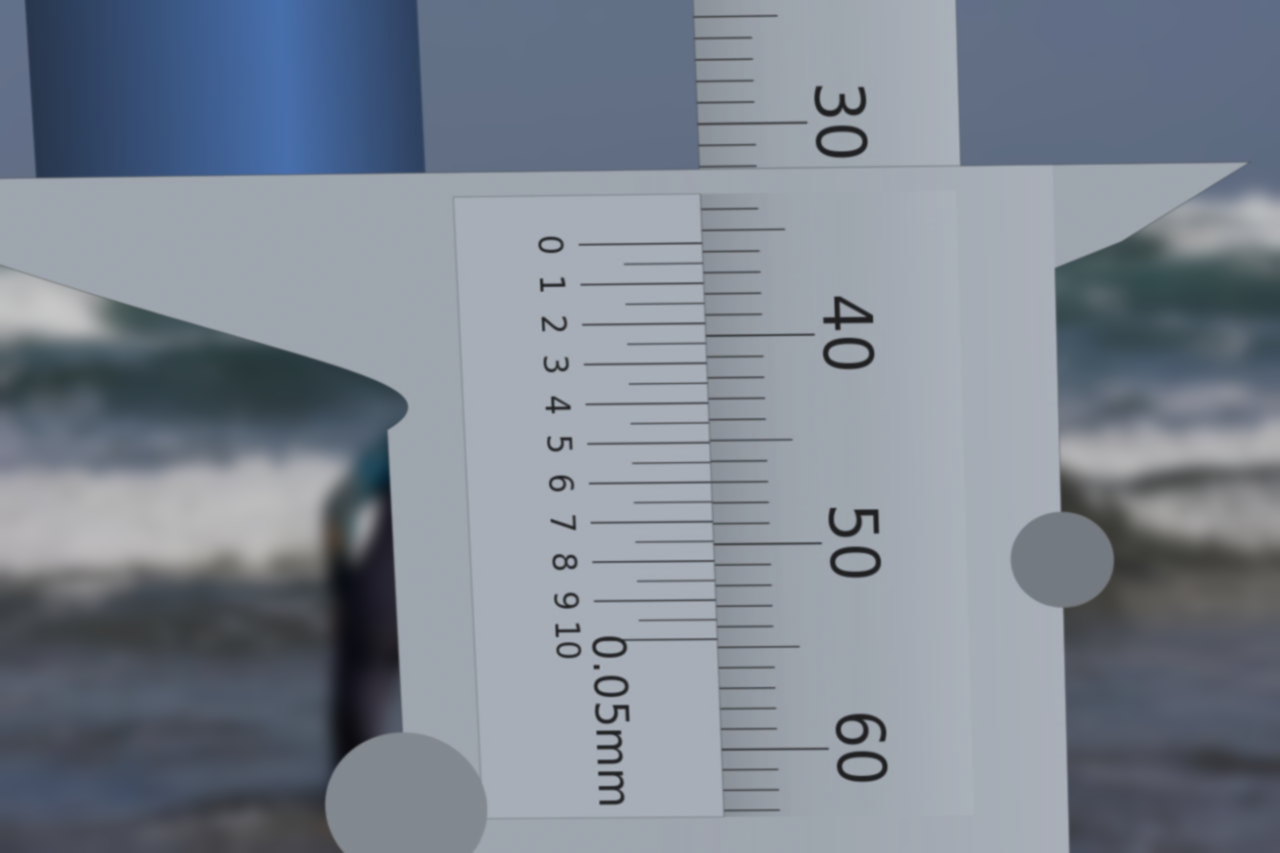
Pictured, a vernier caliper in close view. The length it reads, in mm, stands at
35.6 mm
